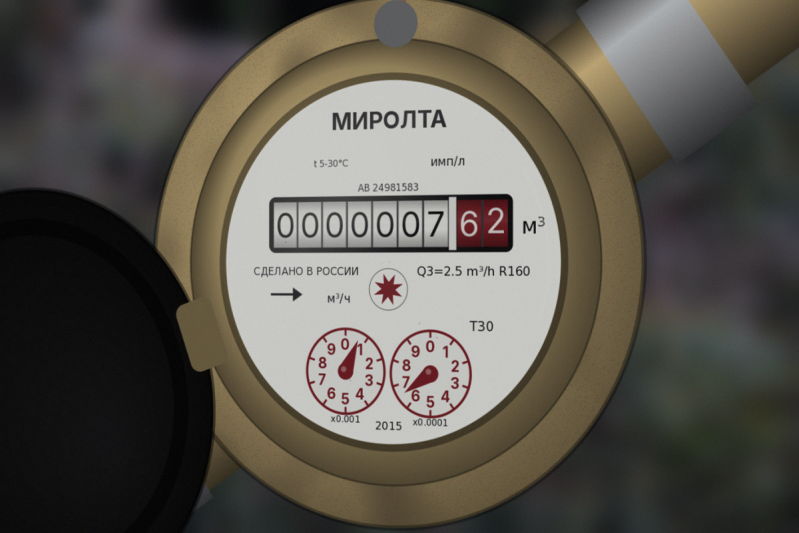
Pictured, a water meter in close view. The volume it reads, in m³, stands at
7.6206 m³
